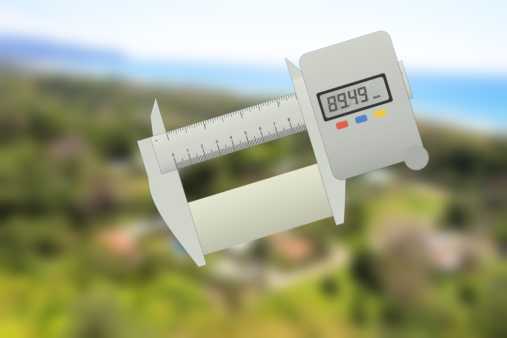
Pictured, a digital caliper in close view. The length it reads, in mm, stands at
89.49 mm
